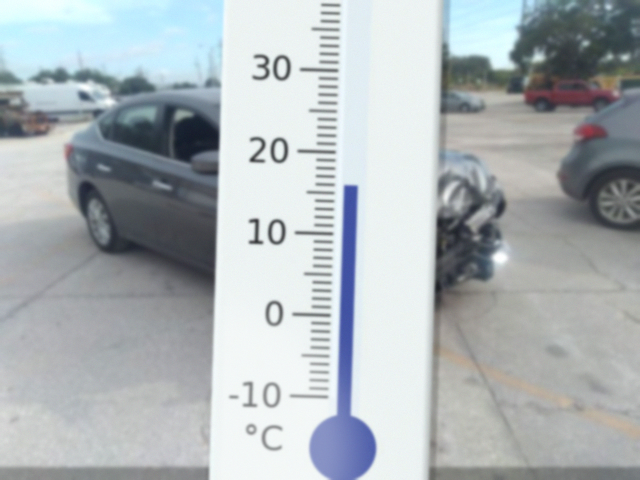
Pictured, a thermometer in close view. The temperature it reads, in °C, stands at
16 °C
